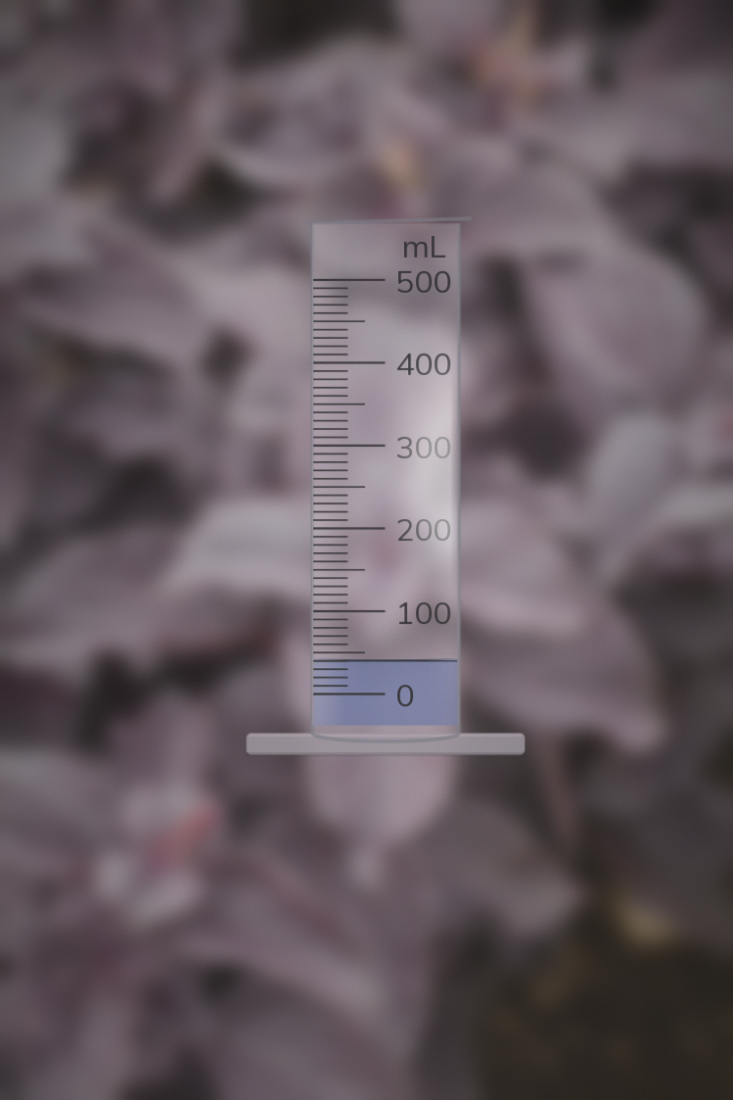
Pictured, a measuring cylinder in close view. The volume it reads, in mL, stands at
40 mL
